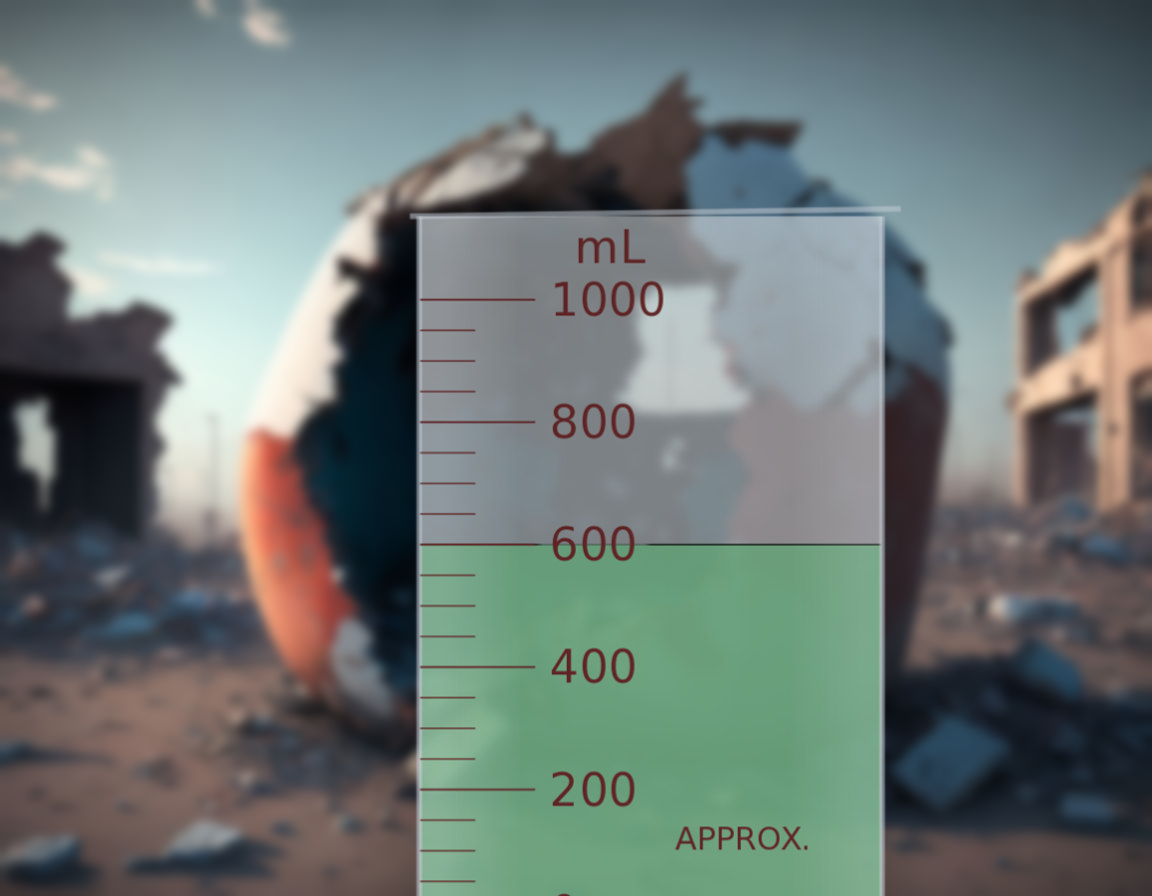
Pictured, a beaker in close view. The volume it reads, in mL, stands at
600 mL
